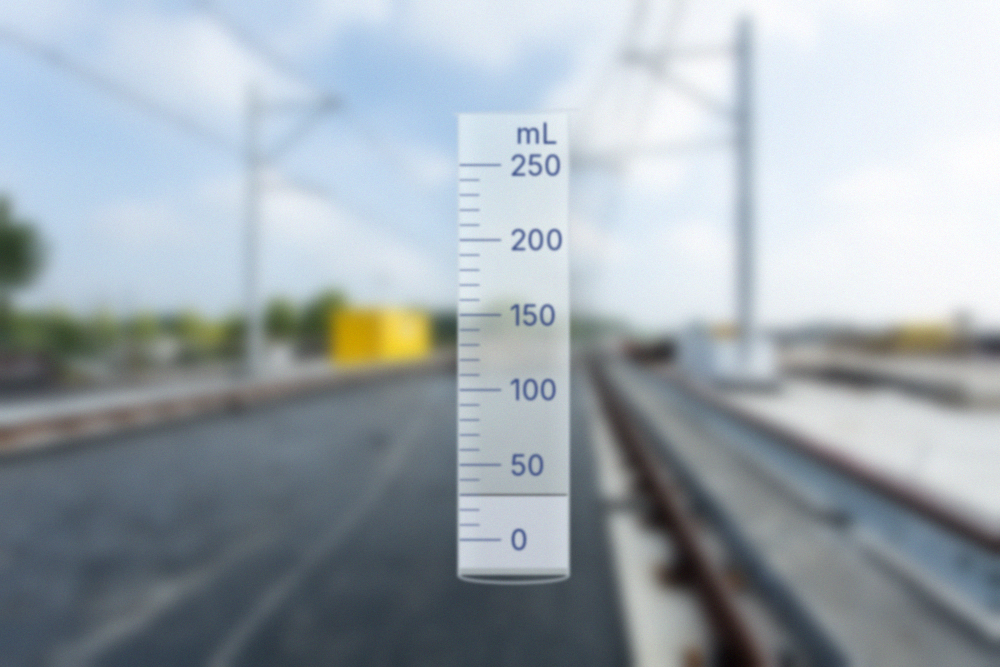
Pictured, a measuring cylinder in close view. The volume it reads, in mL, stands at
30 mL
